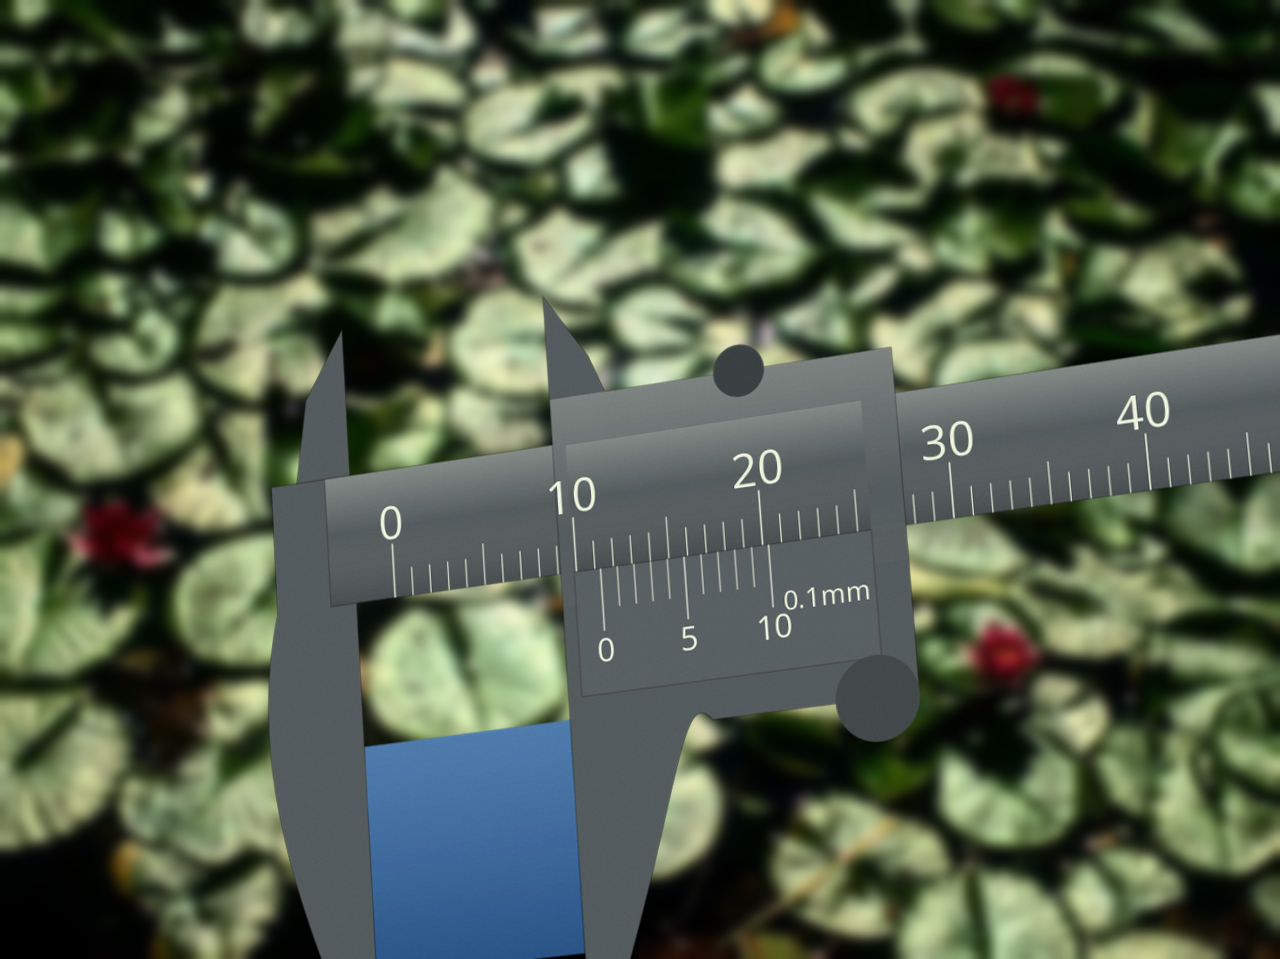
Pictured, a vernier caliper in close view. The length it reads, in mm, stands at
11.3 mm
